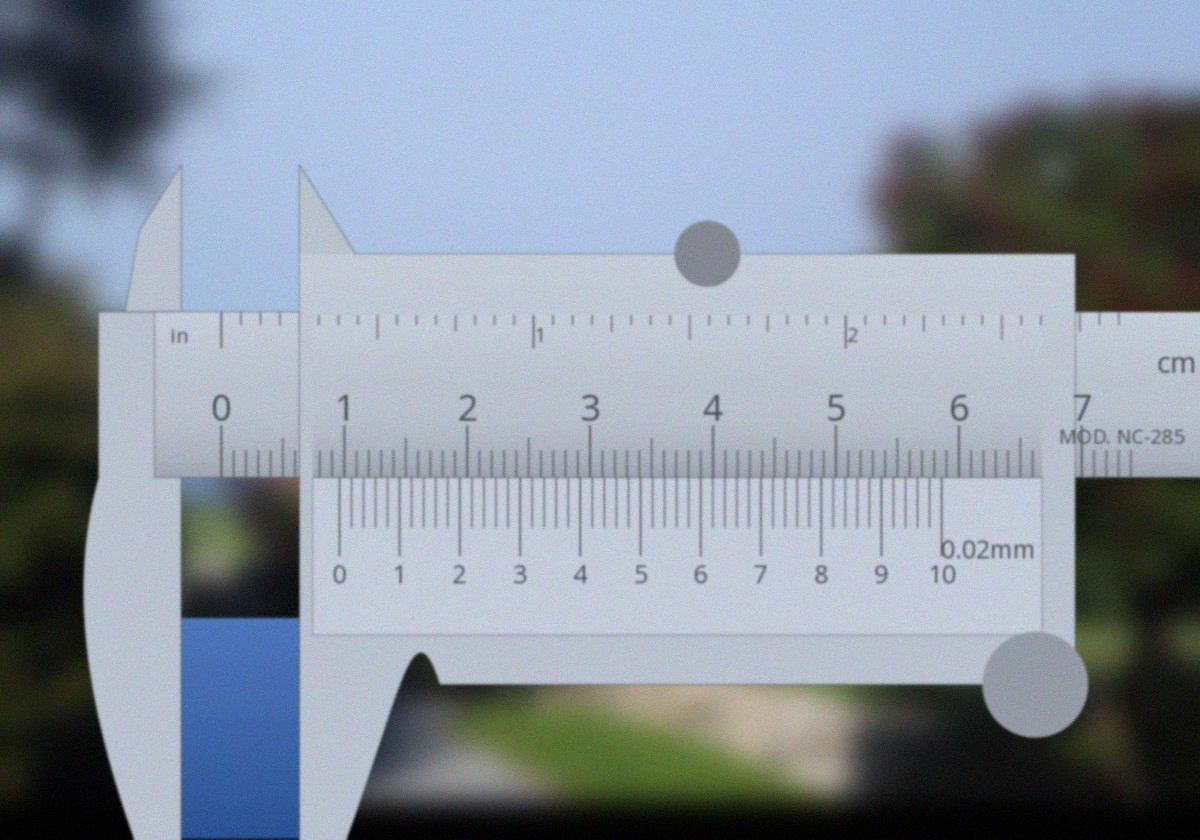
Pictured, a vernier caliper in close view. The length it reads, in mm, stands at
9.6 mm
